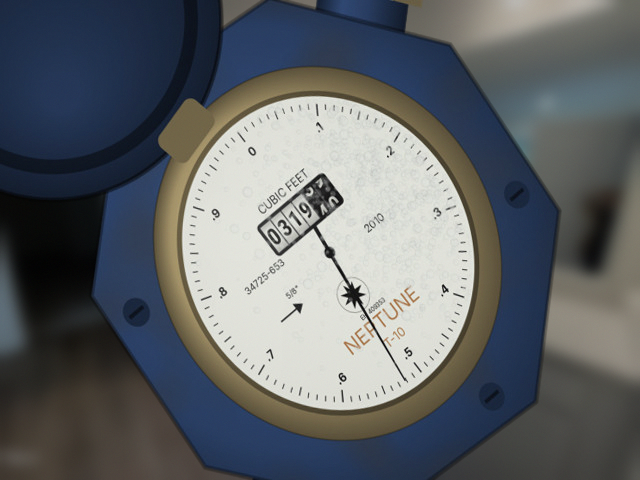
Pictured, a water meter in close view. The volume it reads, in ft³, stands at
31939.52 ft³
